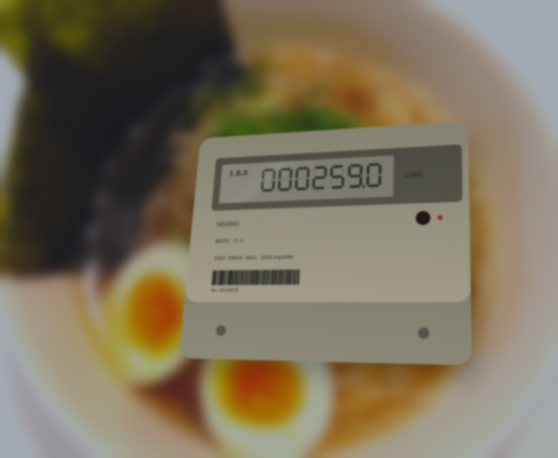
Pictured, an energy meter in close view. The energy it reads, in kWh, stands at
259.0 kWh
